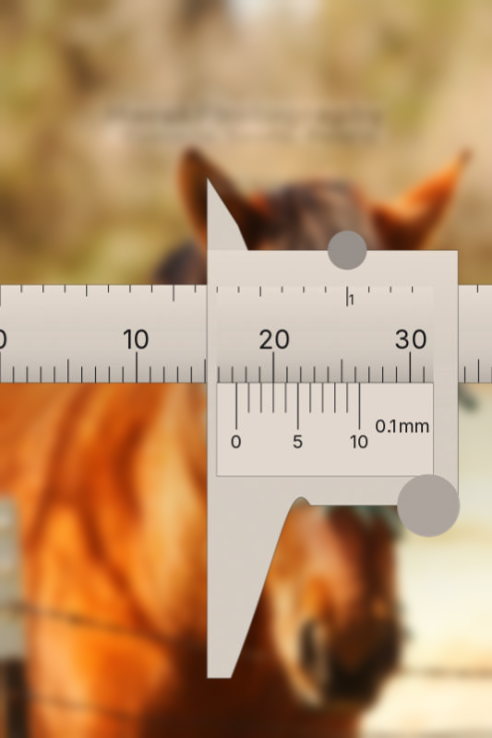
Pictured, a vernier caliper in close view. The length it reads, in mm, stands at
17.3 mm
